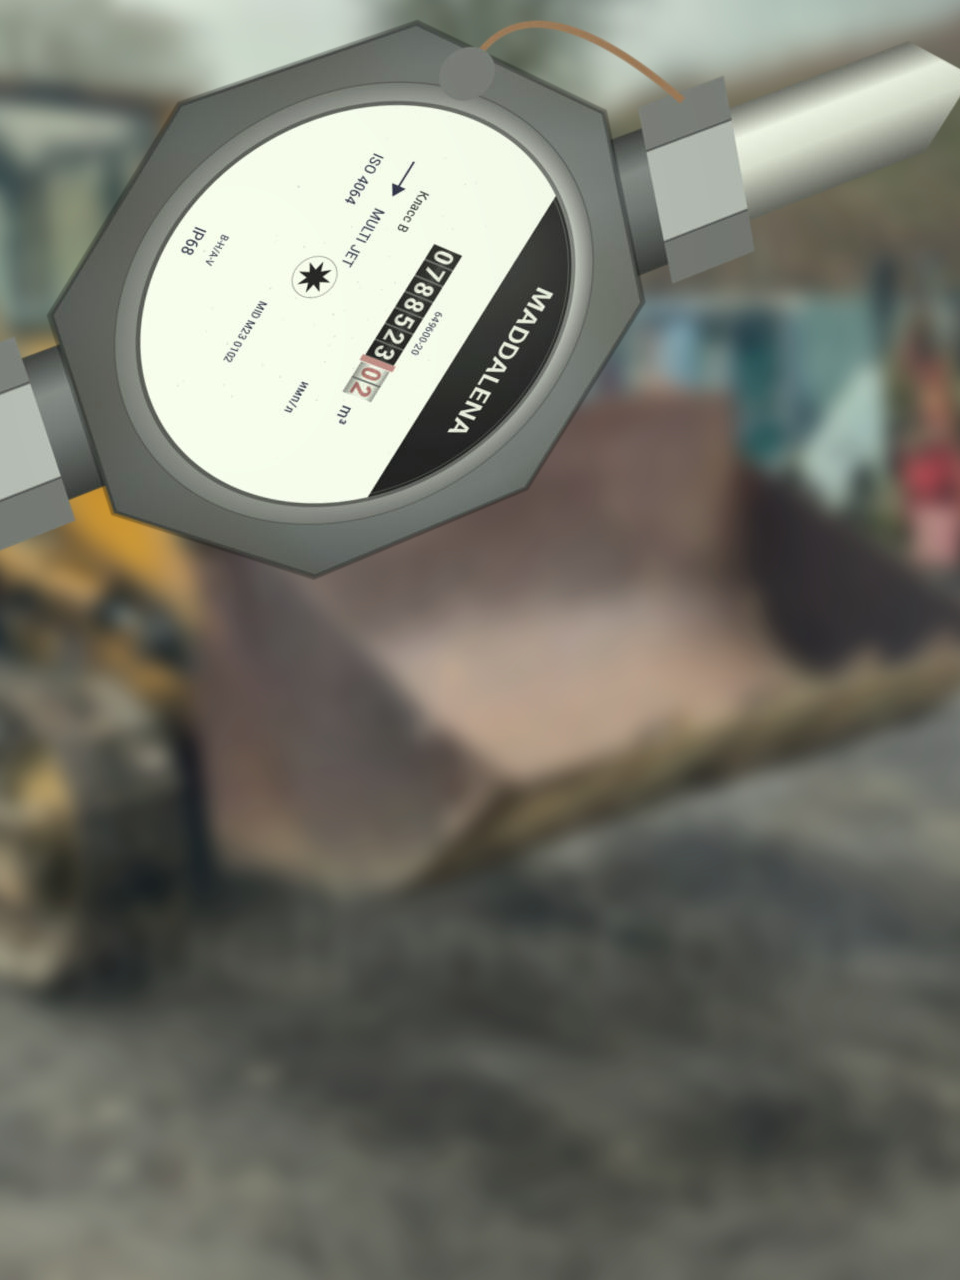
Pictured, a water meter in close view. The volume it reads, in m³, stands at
788523.02 m³
